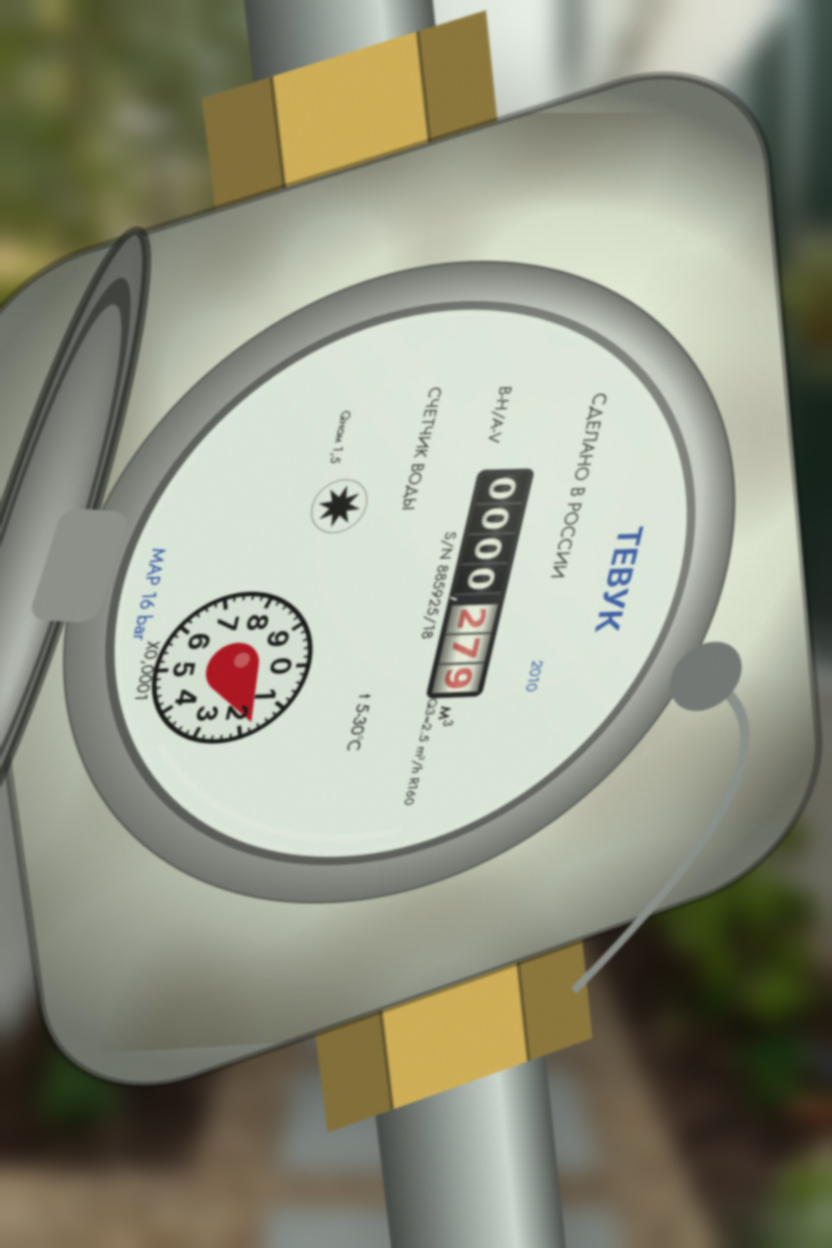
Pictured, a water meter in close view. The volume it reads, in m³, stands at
0.2791 m³
